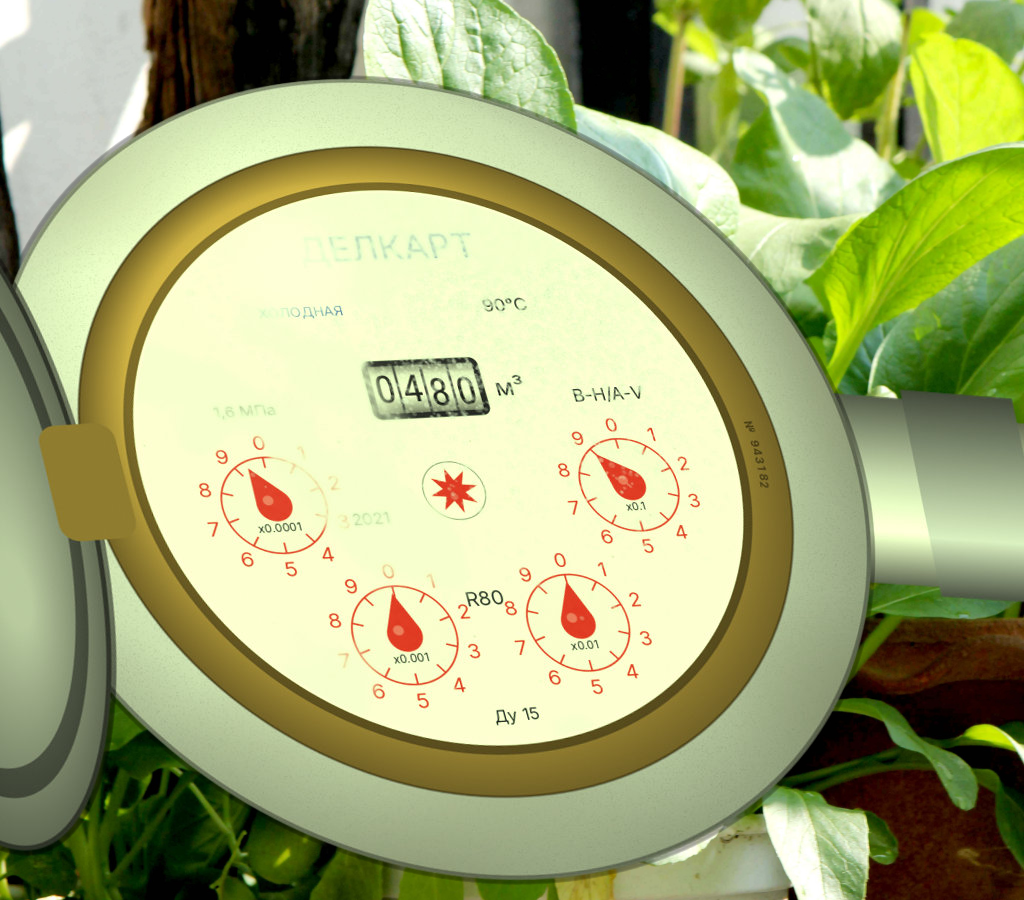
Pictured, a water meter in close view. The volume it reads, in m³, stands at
479.8999 m³
